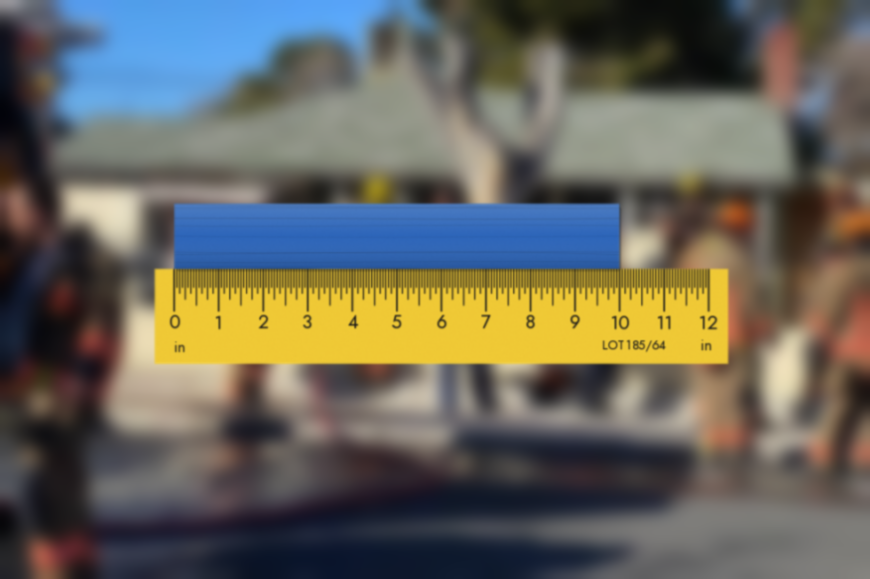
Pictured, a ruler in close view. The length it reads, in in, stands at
10 in
